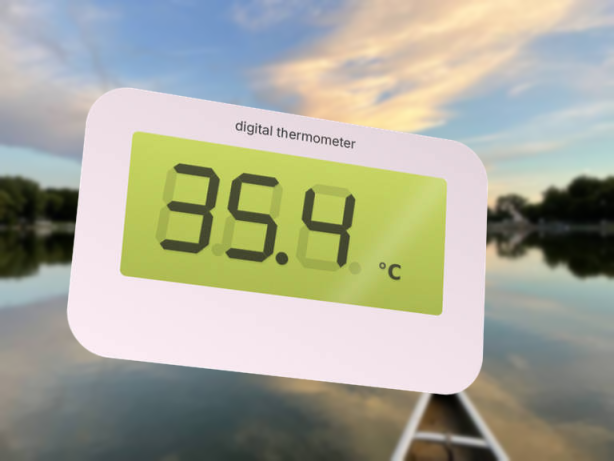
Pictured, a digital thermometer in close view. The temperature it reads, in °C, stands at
35.4 °C
